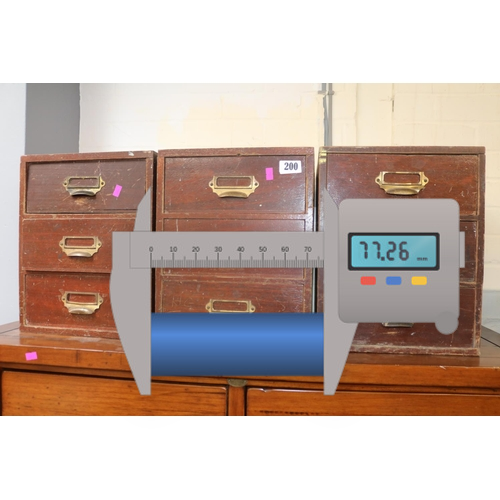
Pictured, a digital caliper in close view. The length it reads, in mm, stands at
77.26 mm
